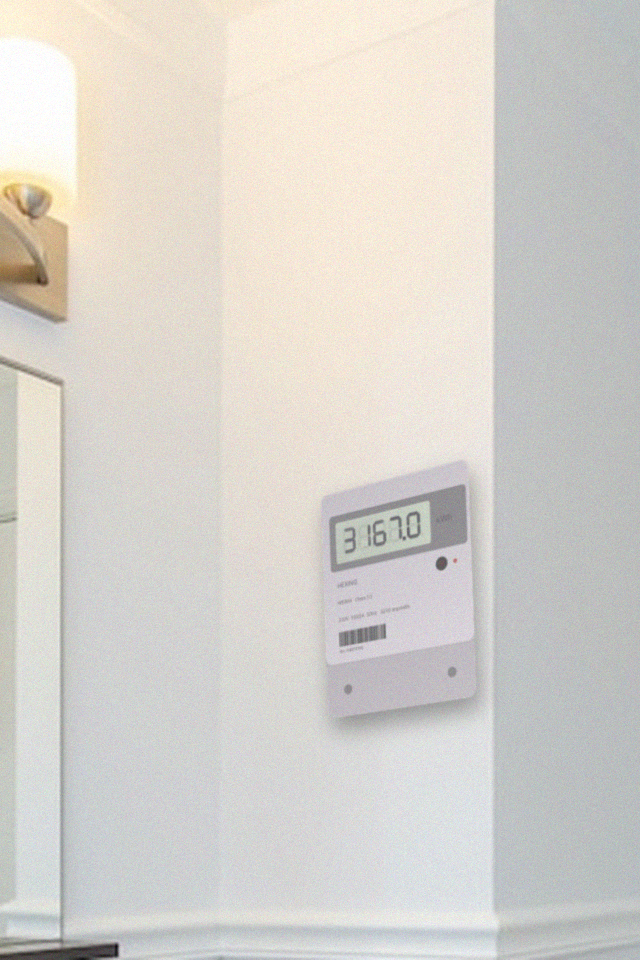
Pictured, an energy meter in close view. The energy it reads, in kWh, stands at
3167.0 kWh
